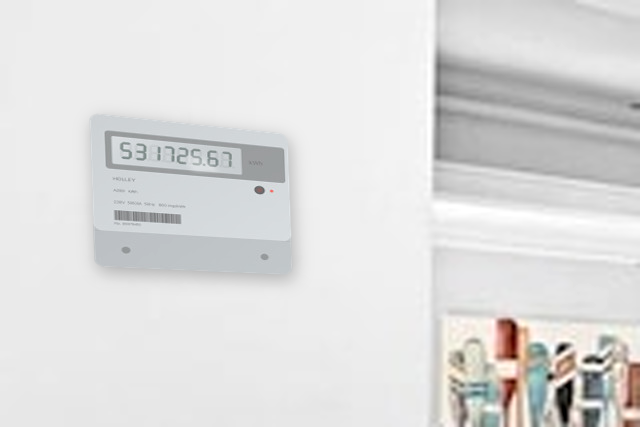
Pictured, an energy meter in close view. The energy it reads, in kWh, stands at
531725.67 kWh
